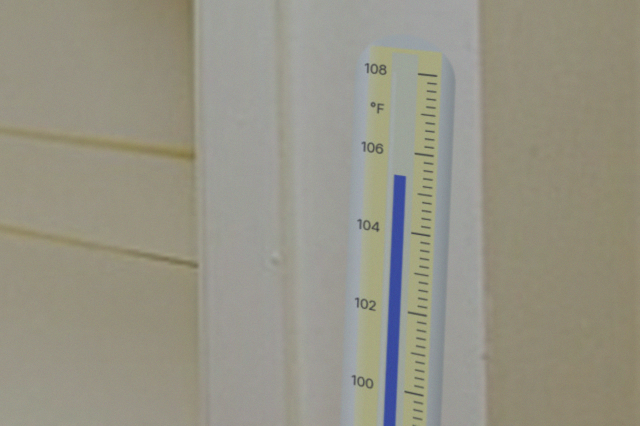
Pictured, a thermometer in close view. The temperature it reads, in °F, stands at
105.4 °F
